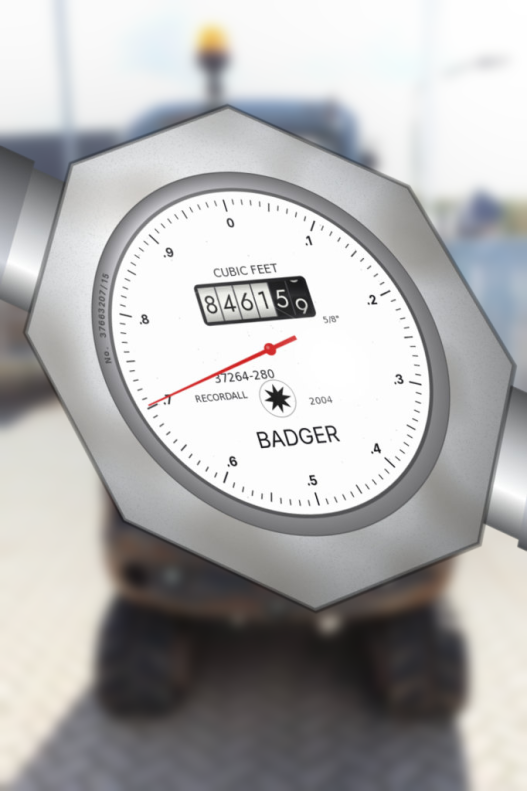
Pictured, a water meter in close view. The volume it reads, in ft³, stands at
846158.70 ft³
